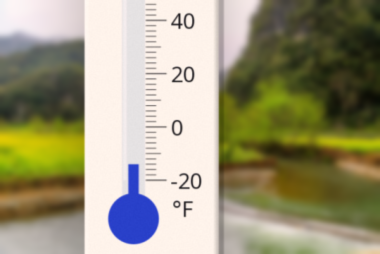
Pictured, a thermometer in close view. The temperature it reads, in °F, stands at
-14 °F
